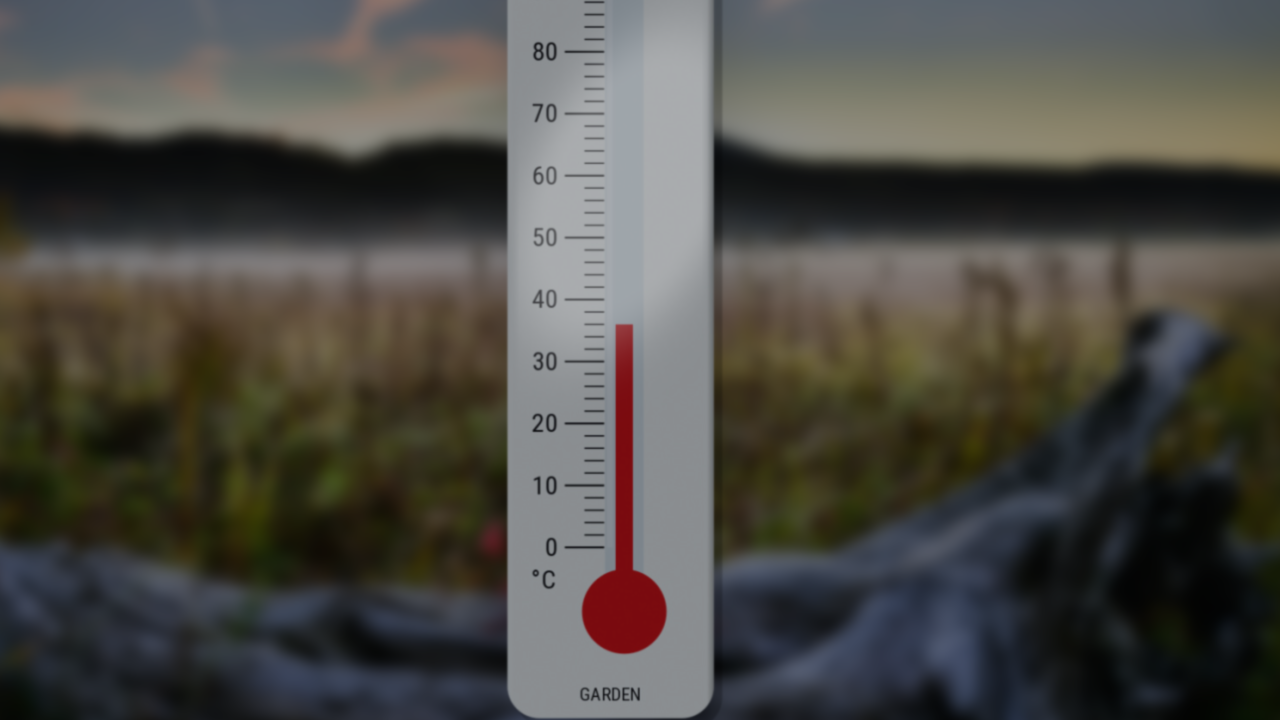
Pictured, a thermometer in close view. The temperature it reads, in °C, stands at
36 °C
